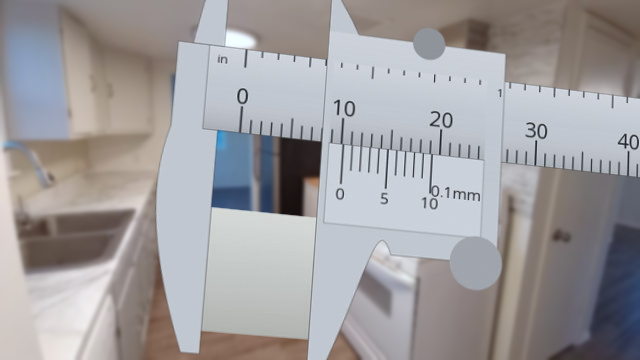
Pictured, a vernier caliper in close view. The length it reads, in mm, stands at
10.2 mm
